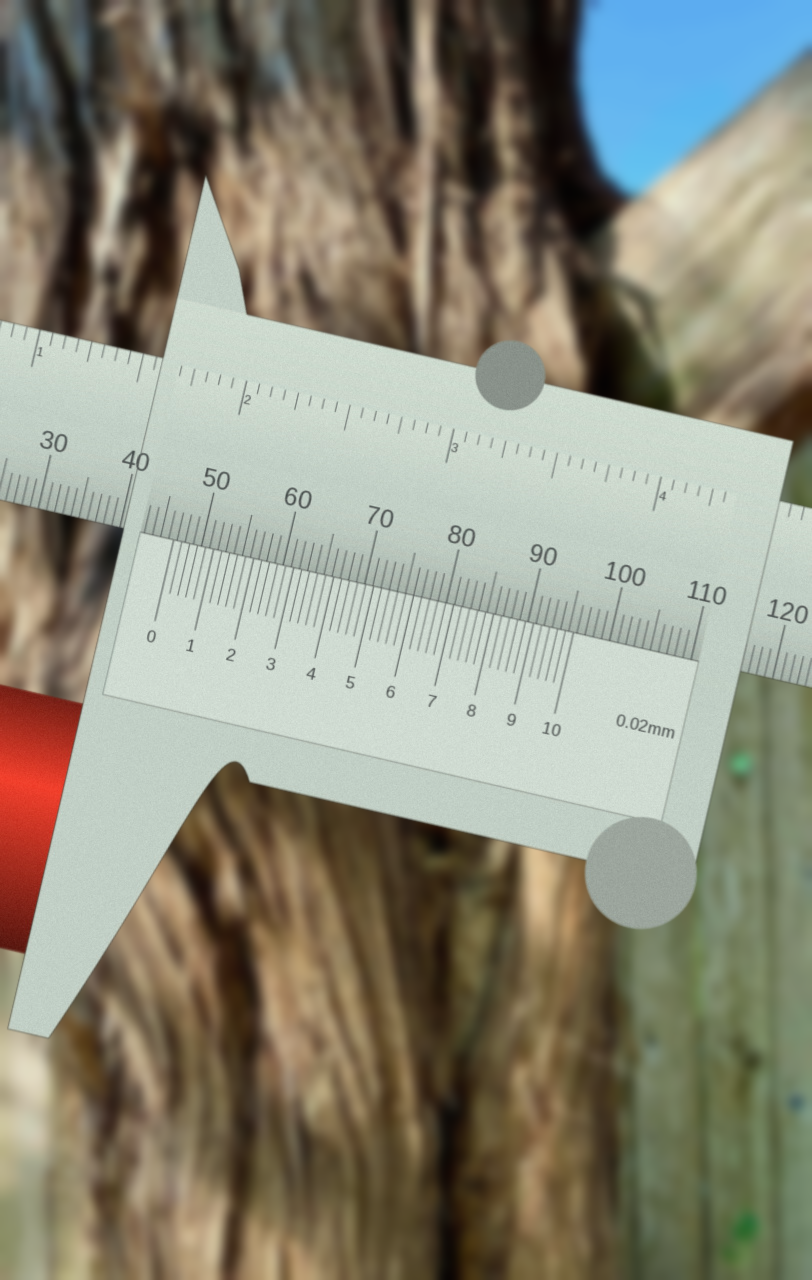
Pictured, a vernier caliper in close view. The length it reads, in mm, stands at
46.6 mm
